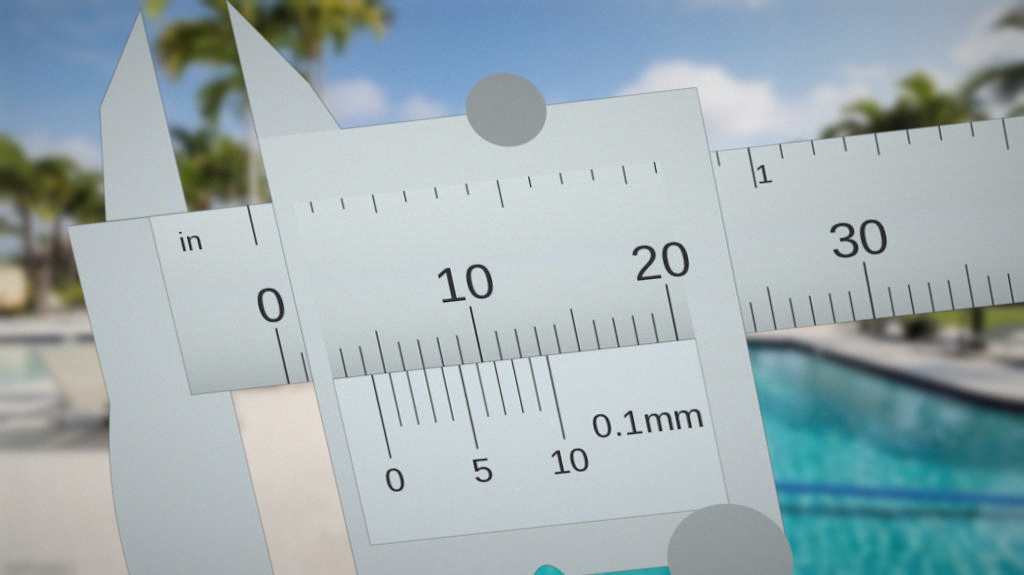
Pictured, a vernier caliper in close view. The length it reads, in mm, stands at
4.3 mm
